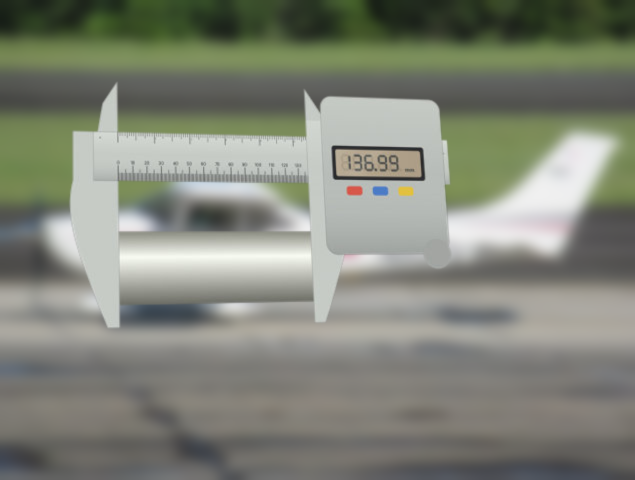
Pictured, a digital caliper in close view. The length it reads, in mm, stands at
136.99 mm
